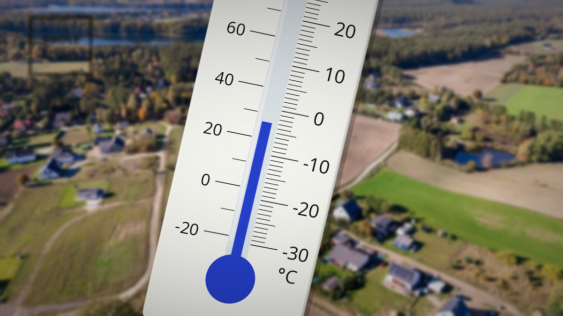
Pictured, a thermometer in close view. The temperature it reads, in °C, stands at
-3 °C
